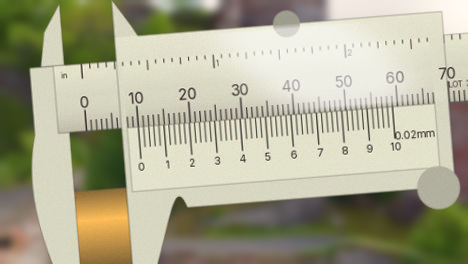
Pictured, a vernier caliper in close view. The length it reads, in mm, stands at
10.0 mm
